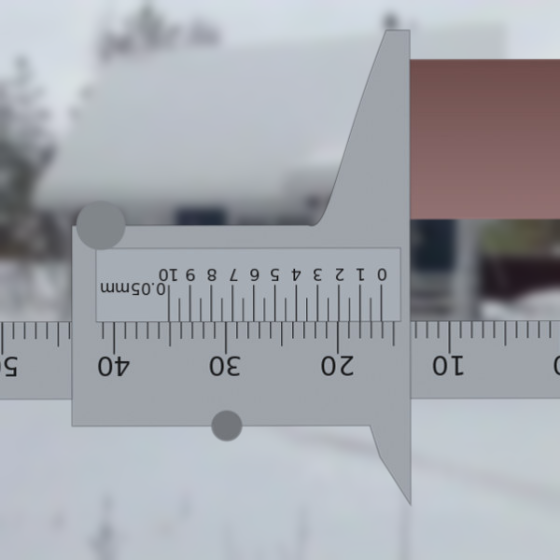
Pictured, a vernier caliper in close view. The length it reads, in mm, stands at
16.1 mm
